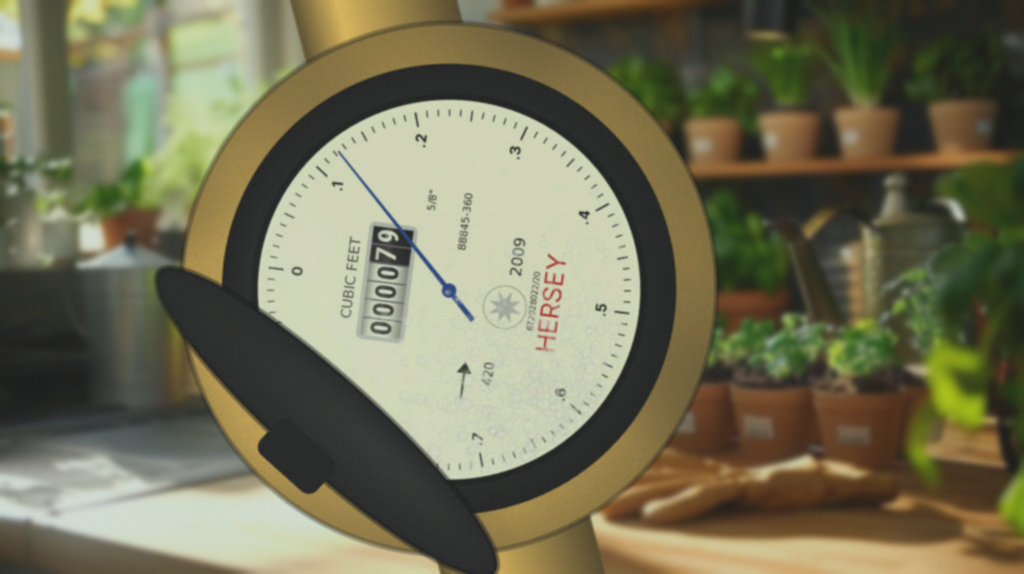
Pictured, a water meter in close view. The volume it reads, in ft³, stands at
79.12 ft³
